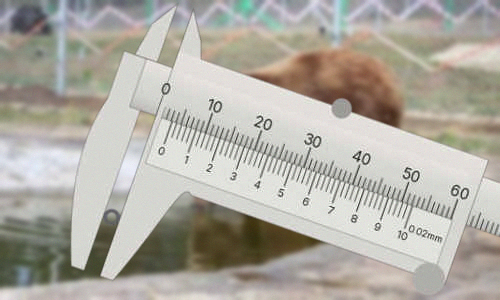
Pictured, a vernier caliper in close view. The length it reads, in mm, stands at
3.2 mm
